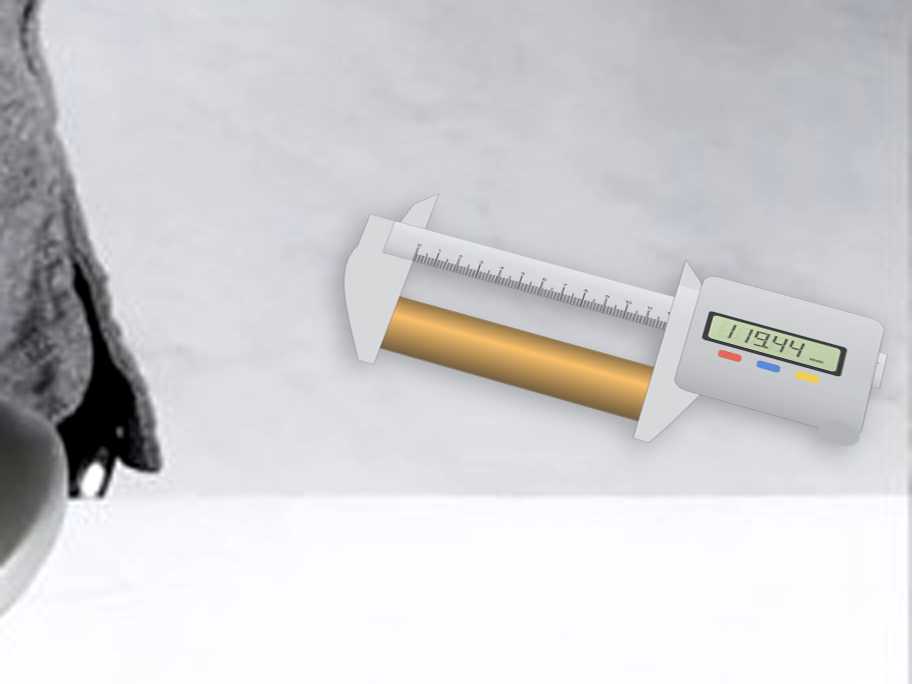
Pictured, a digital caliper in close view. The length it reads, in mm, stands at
119.44 mm
